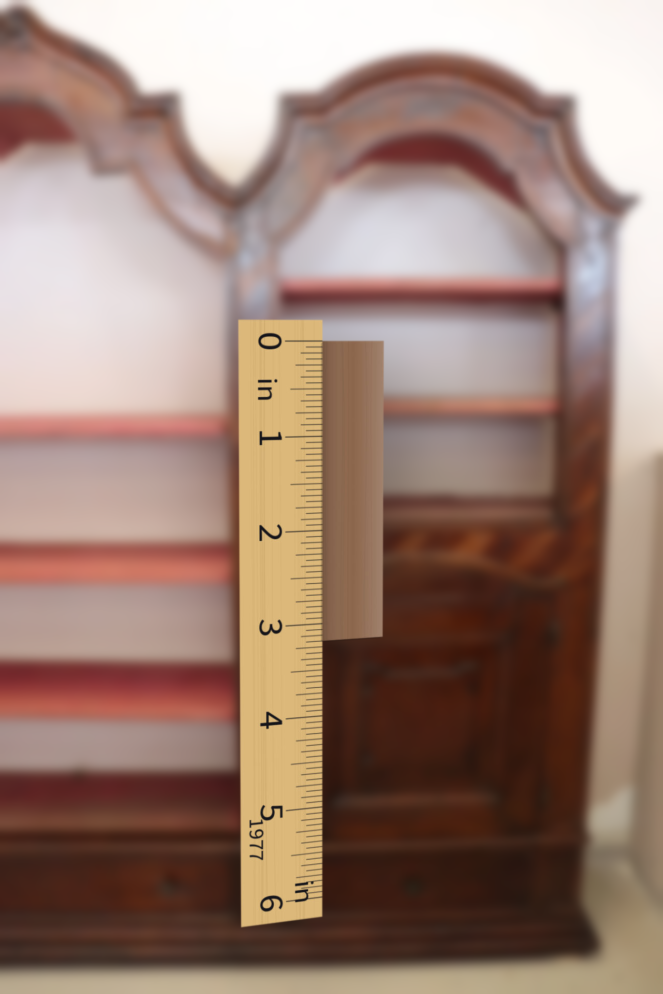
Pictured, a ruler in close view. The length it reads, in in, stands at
3.1875 in
